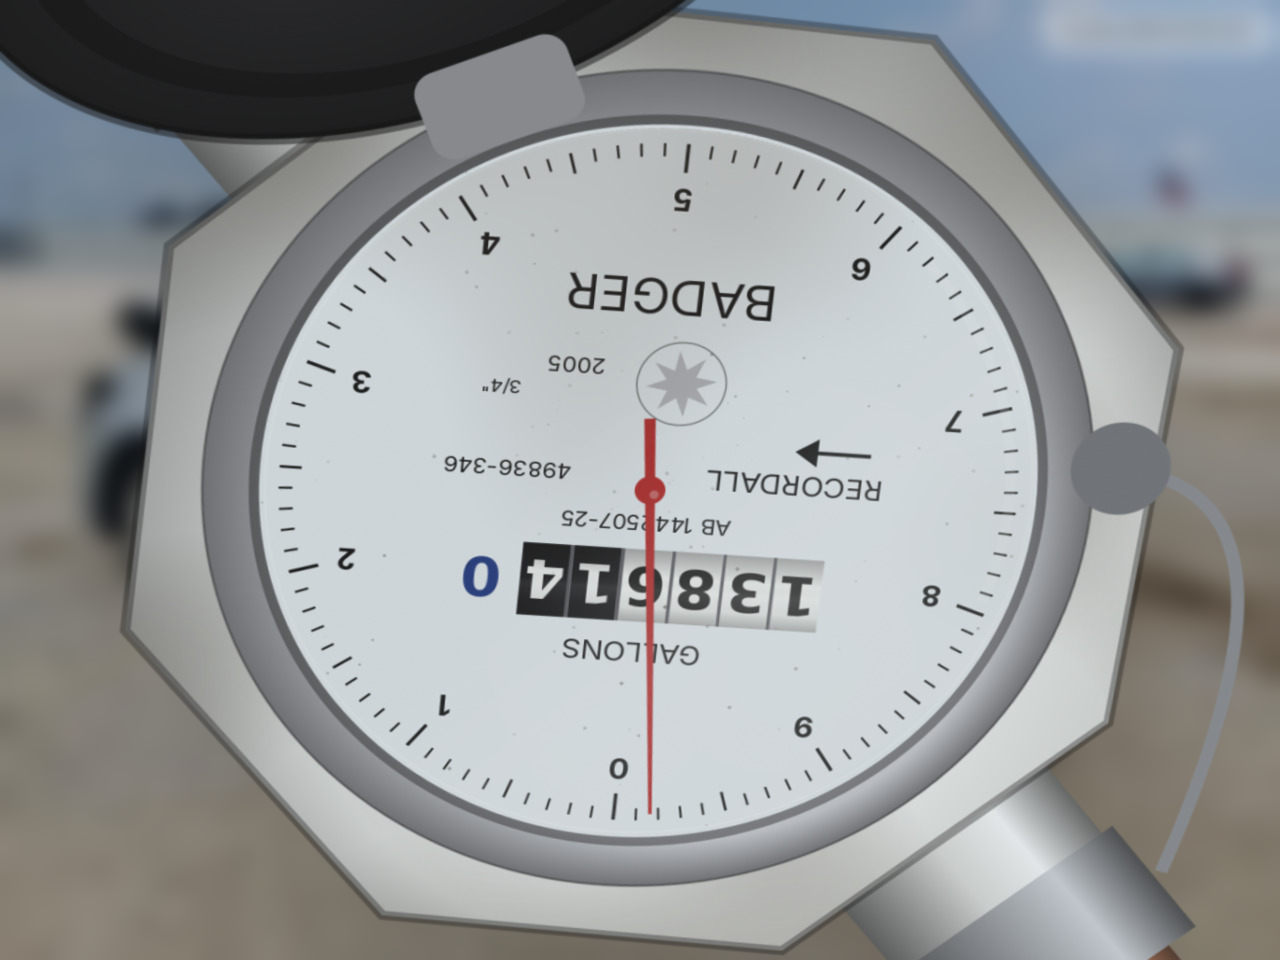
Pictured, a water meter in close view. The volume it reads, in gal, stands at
1386139.8 gal
